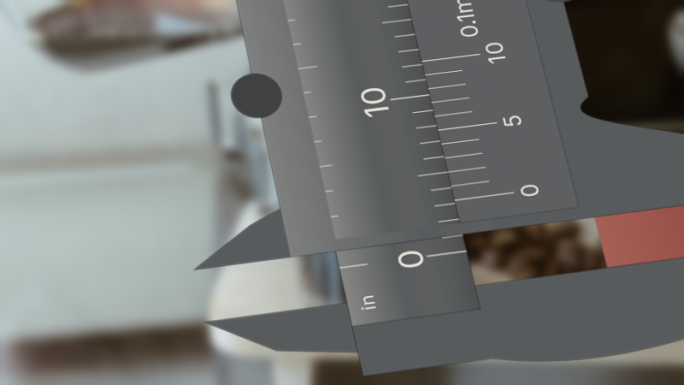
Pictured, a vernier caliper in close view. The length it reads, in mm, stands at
3.2 mm
